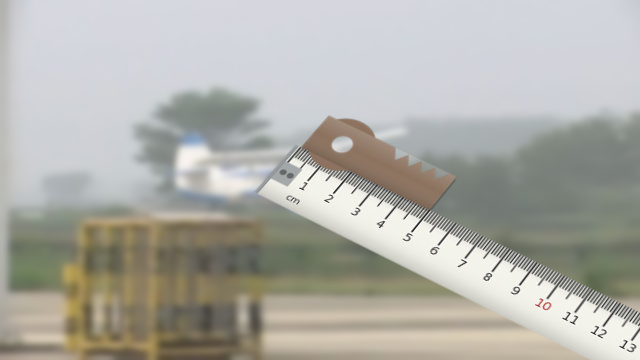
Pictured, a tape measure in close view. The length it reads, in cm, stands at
5 cm
